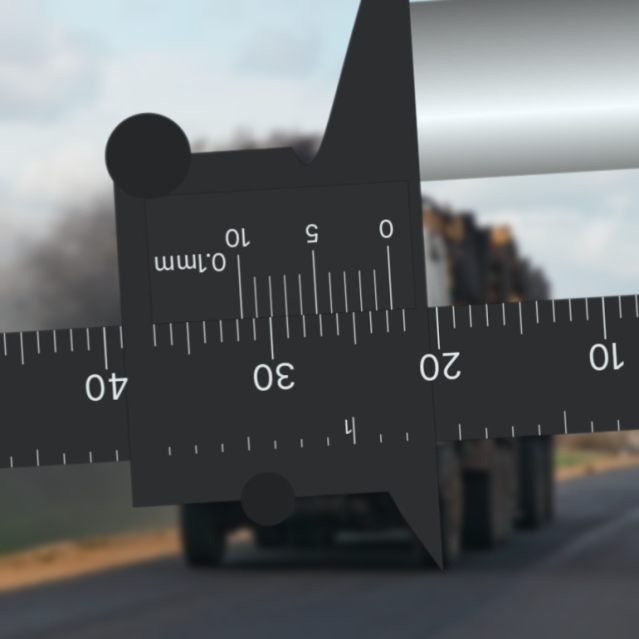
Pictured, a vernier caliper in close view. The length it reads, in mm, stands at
22.7 mm
